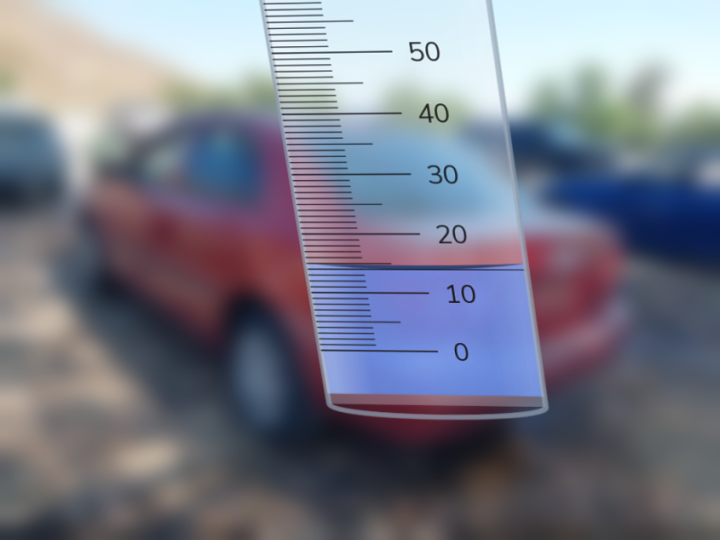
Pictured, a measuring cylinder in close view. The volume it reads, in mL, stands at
14 mL
